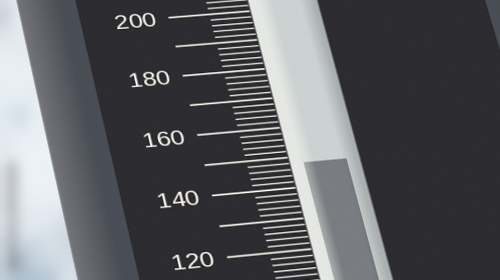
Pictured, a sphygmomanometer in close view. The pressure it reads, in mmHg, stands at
148 mmHg
